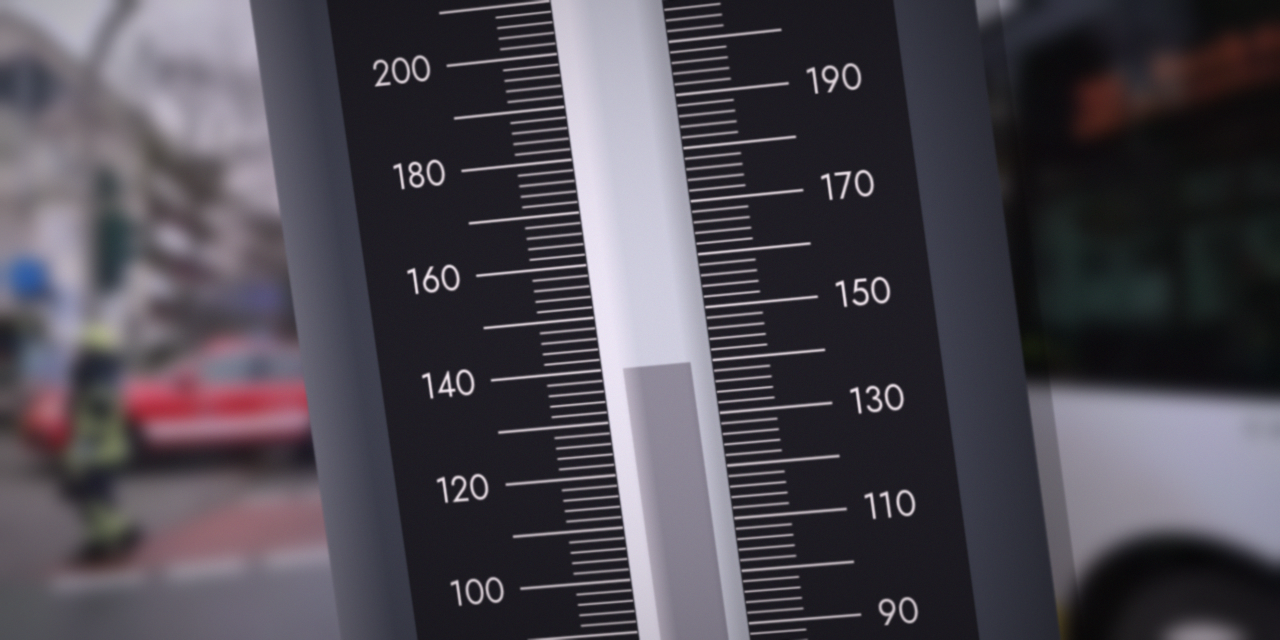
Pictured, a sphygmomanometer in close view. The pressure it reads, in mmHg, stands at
140 mmHg
